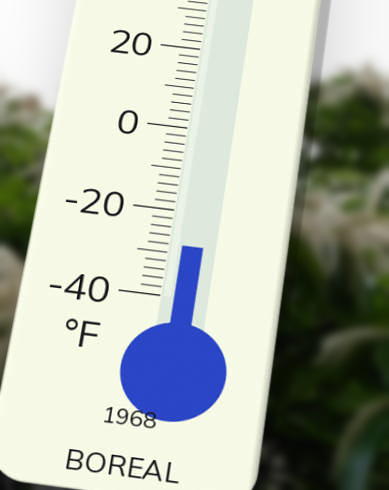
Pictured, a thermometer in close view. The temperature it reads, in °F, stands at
-28 °F
